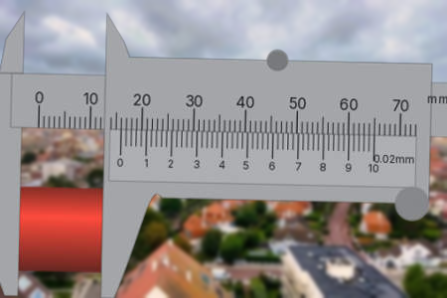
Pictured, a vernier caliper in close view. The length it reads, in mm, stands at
16.0 mm
